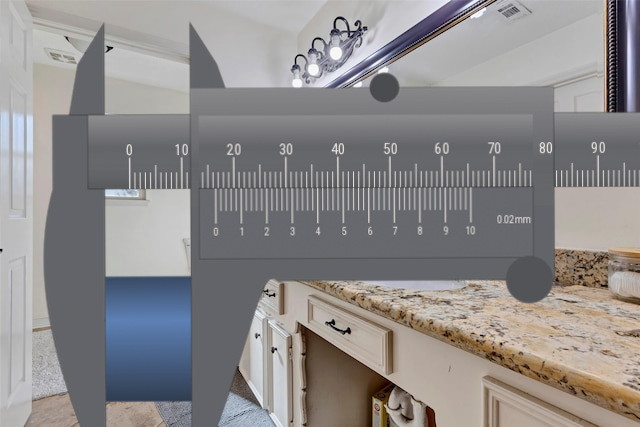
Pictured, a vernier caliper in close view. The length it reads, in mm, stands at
16.5 mm
